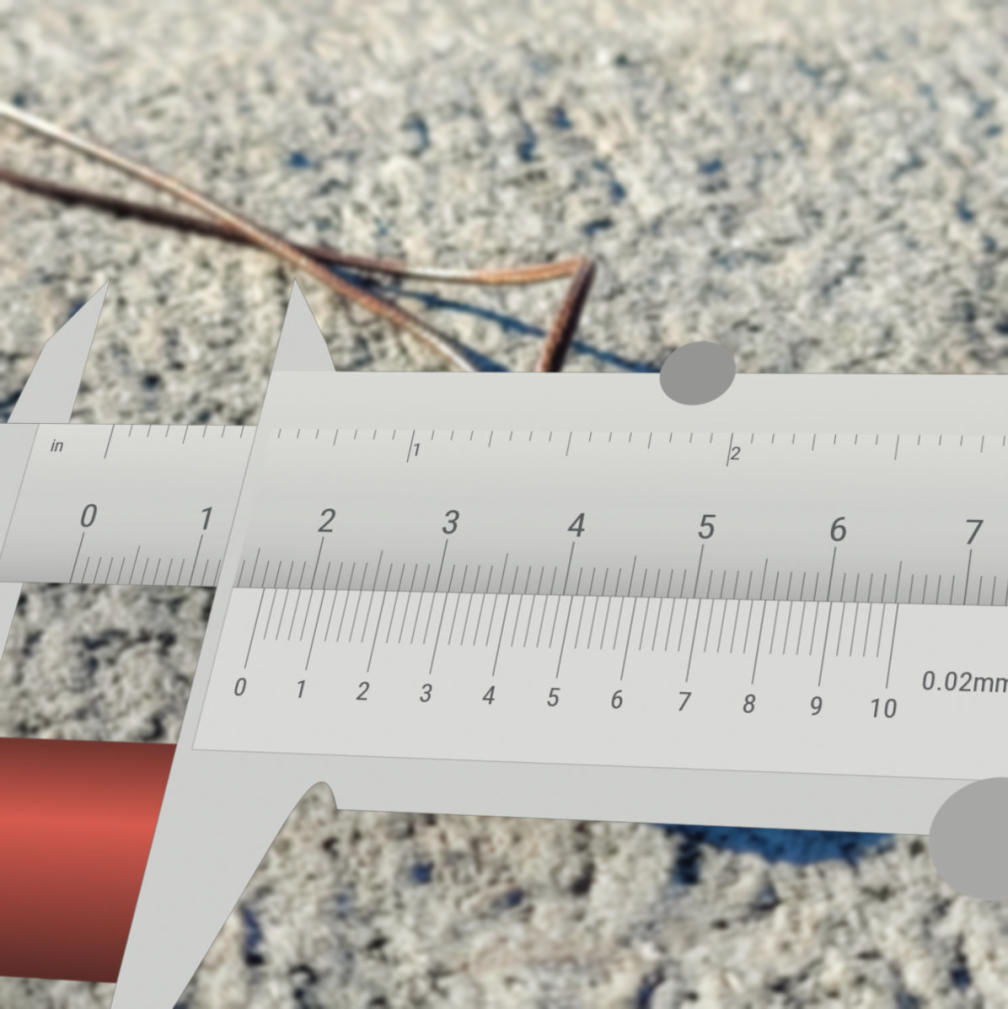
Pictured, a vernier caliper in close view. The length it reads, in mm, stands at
16.2 mm
